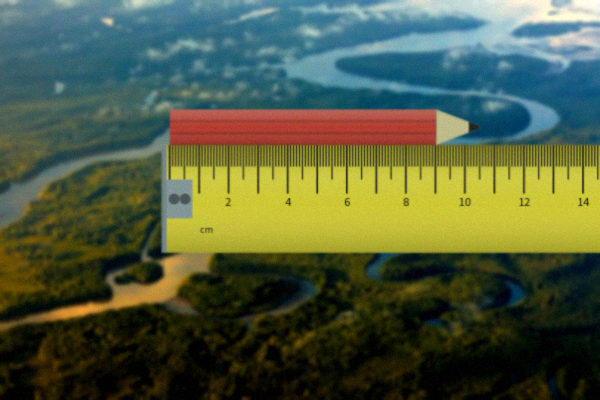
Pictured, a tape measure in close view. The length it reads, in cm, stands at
10.5 cm
